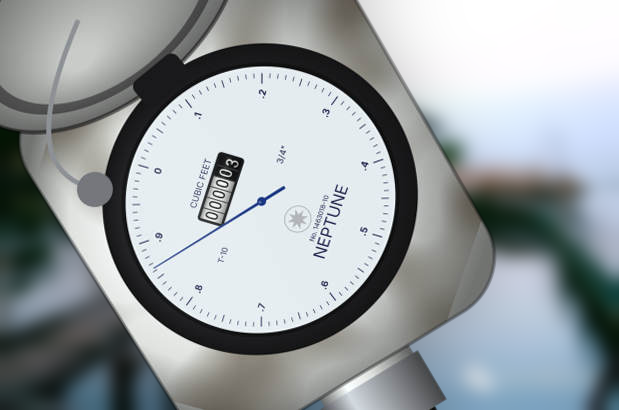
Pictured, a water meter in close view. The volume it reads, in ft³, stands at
2.86 ft³
